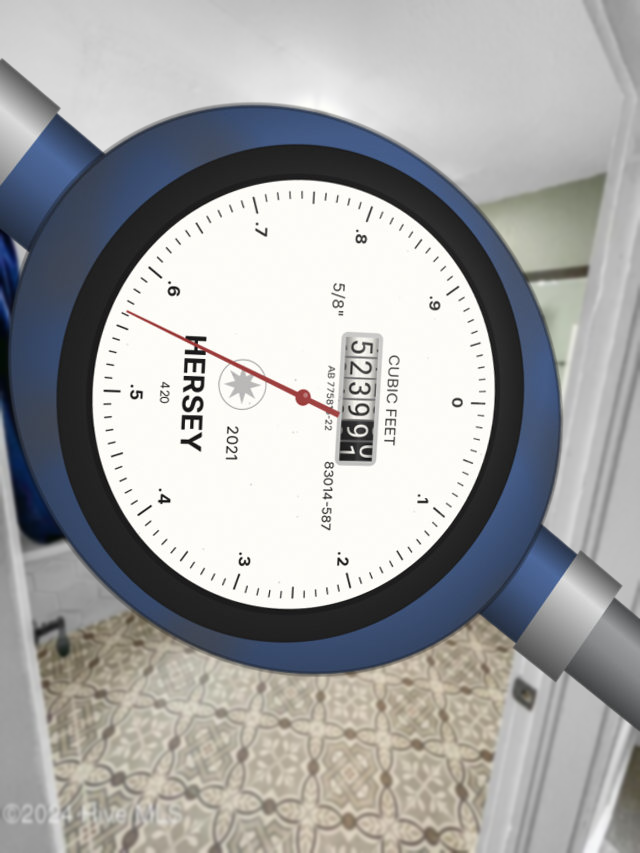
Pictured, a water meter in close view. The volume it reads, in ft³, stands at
523990.56 ft³
